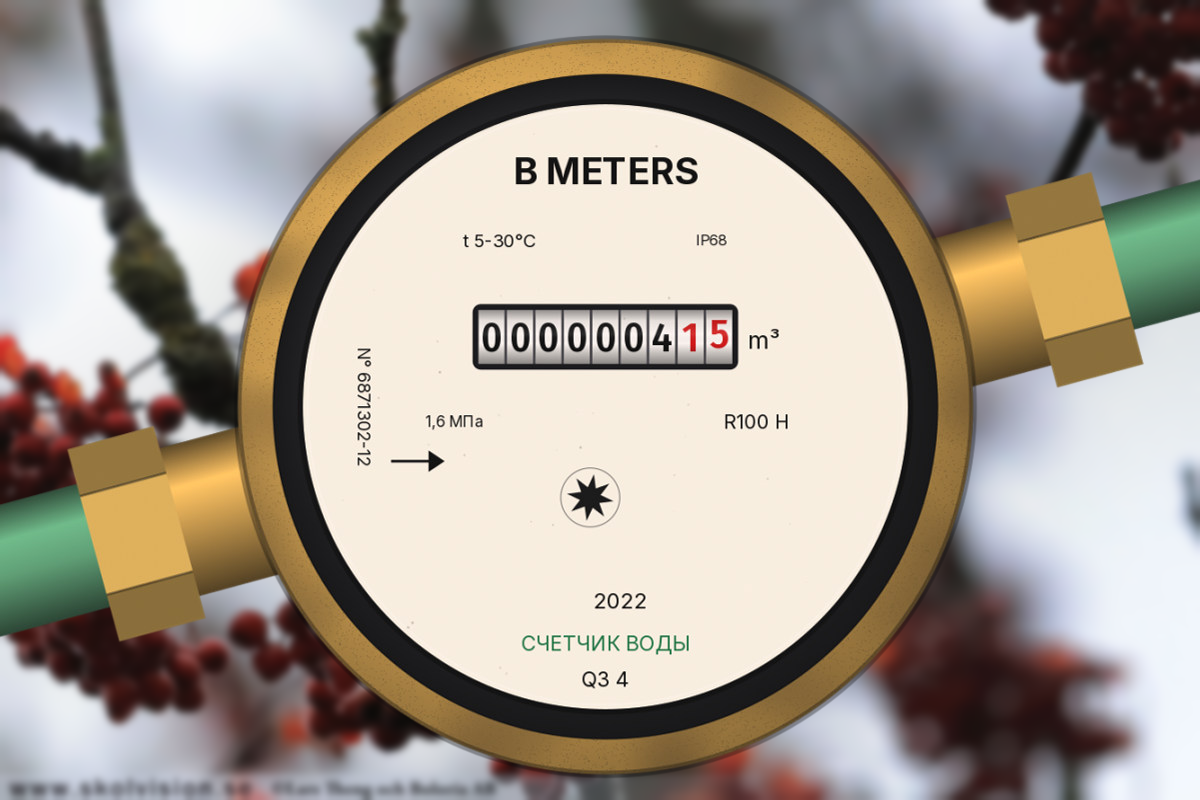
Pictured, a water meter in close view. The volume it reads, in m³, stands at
4.15 m³
